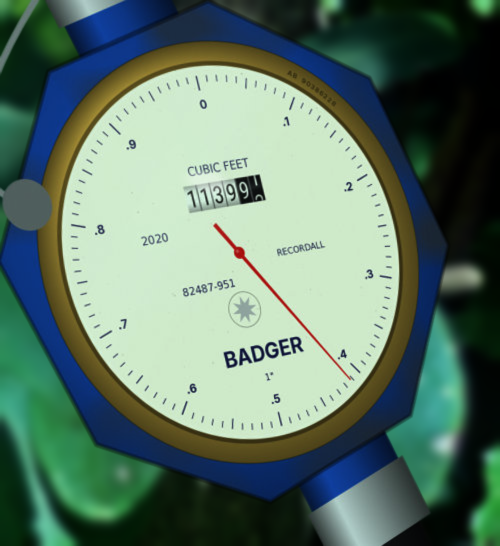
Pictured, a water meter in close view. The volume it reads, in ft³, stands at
113991.41 ft³
